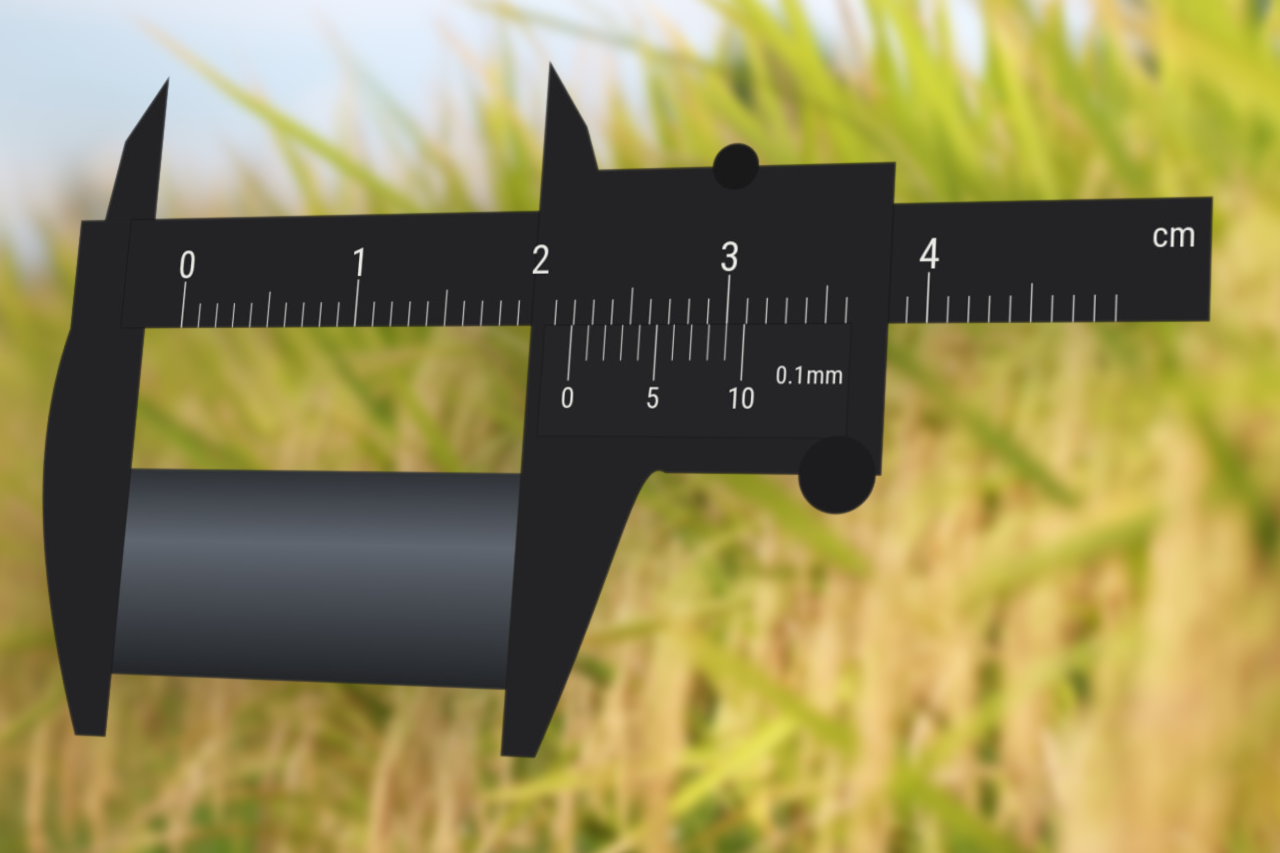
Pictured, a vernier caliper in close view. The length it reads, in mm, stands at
21.9 mm
